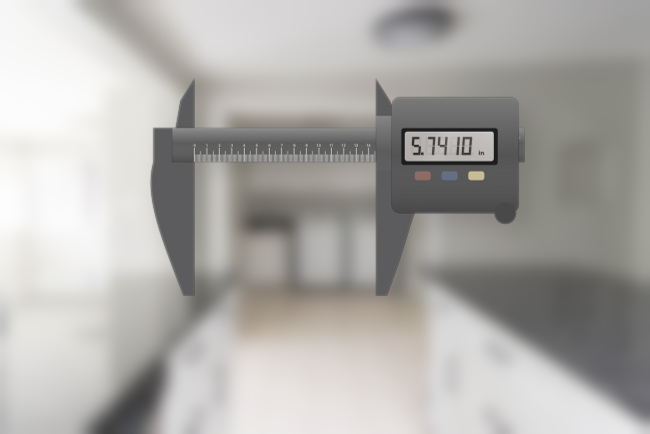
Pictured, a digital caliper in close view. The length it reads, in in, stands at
5.7410 in
